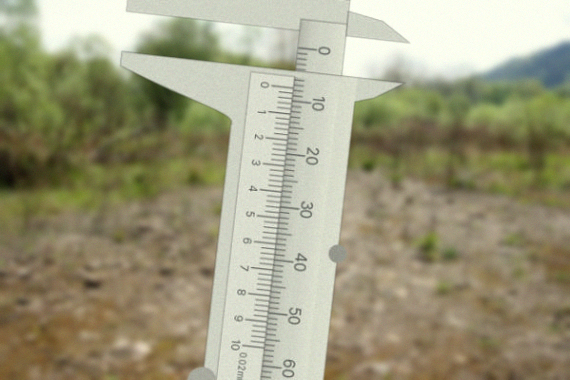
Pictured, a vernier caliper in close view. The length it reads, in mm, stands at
7.6 mm
